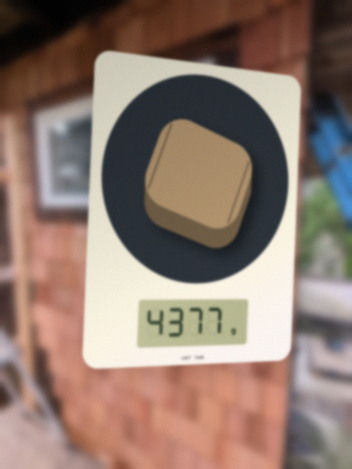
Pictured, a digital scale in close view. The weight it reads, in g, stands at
4377 g
